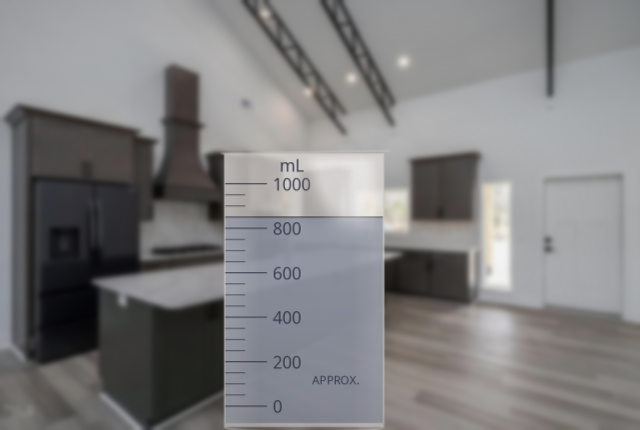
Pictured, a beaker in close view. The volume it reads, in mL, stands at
850 mL
